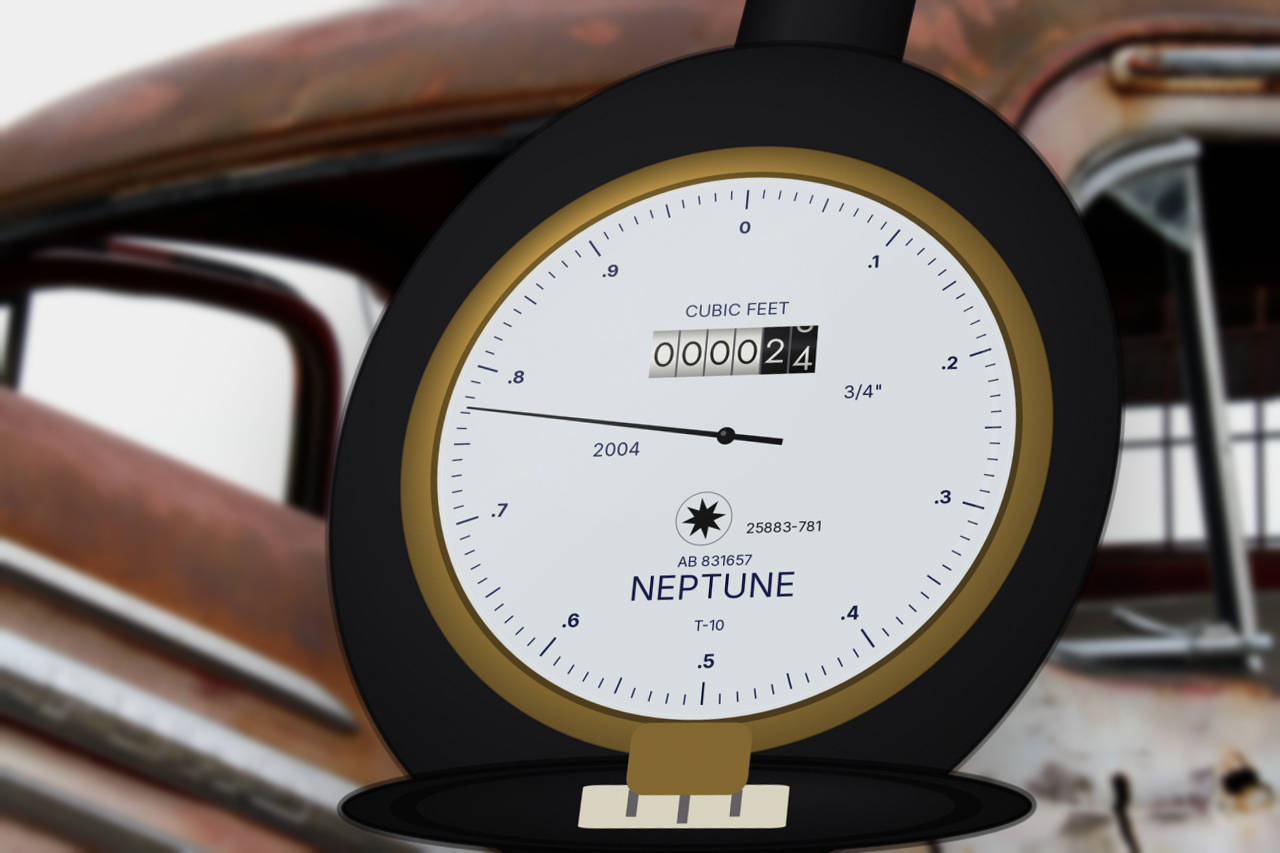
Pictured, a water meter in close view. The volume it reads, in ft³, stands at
23.77 ft³
